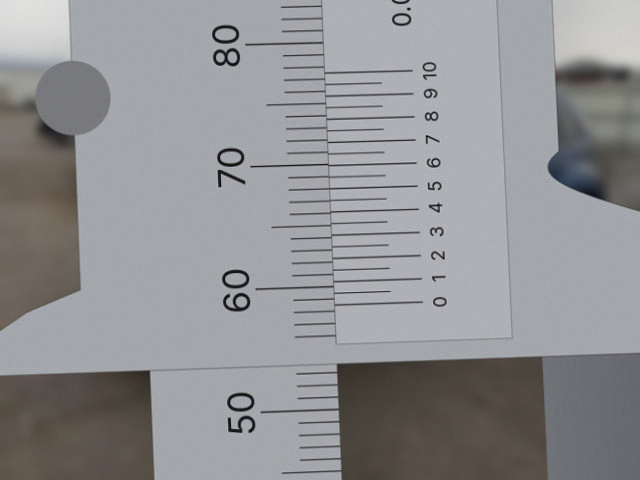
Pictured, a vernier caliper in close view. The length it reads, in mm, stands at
58.5 mm
